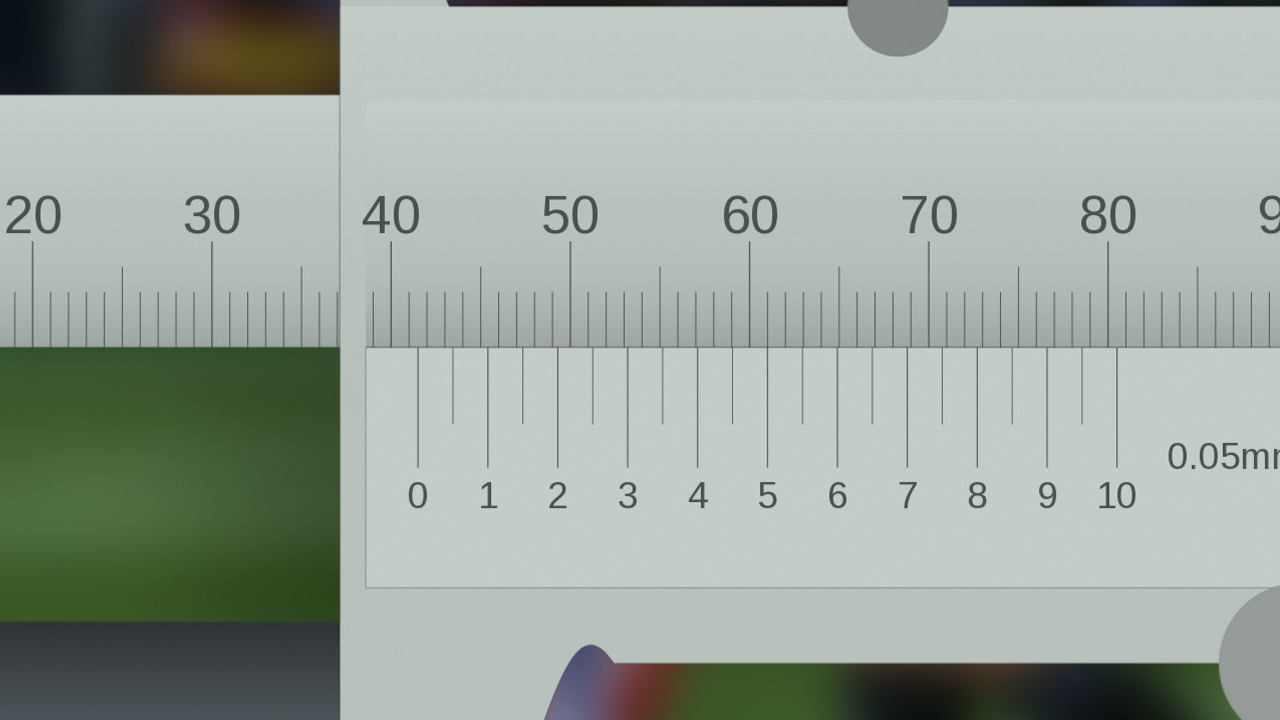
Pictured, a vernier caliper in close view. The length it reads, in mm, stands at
41.5 mm
